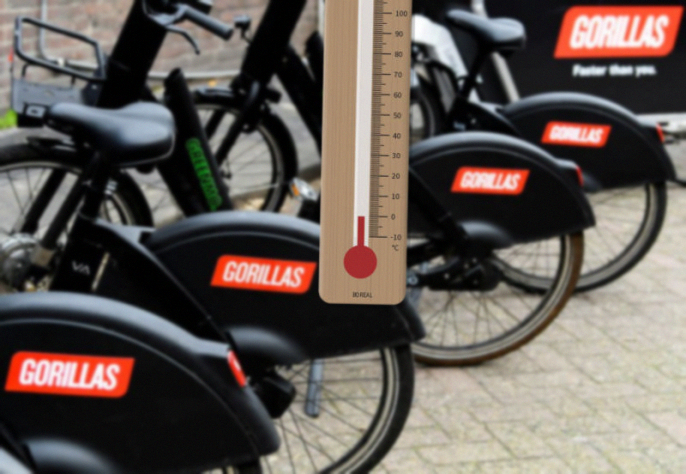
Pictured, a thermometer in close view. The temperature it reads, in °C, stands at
0 °C
